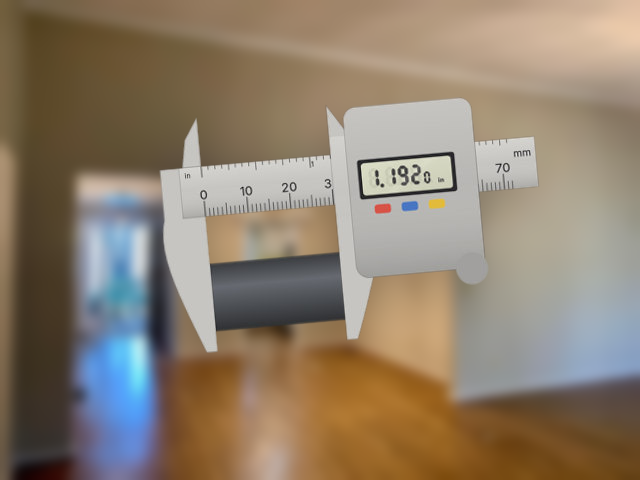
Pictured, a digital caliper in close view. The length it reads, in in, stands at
1.1920 in
